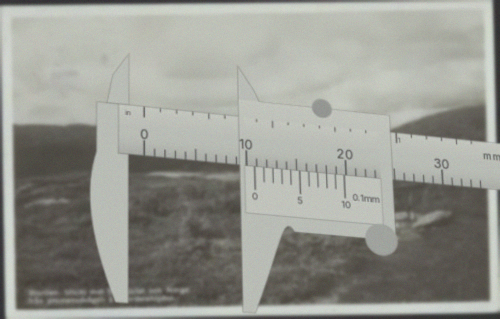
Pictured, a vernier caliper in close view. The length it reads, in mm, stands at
10.8 mm
